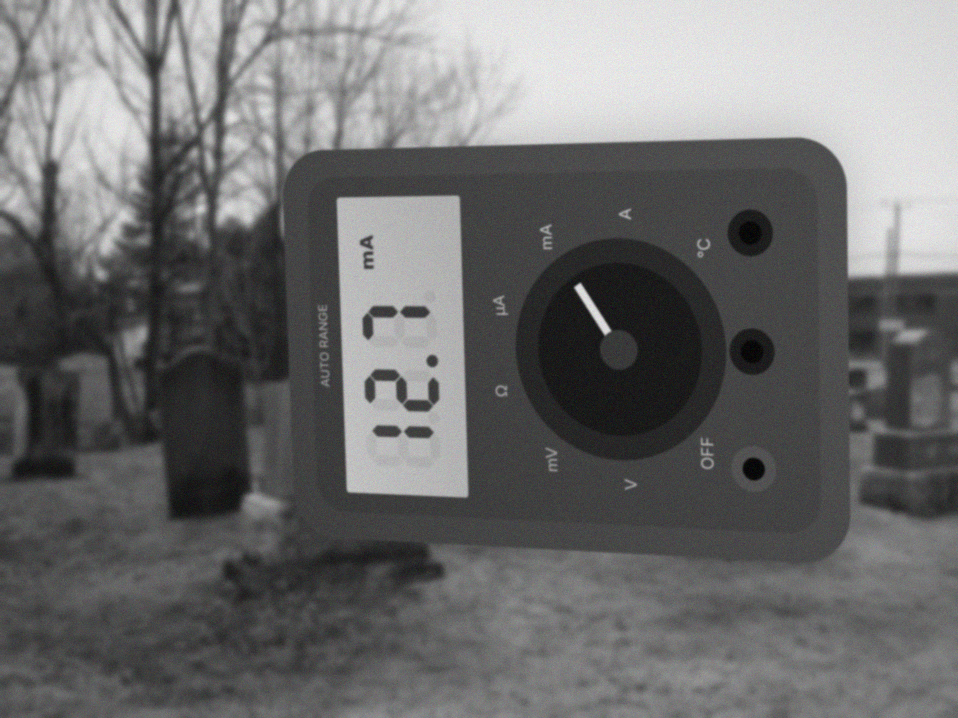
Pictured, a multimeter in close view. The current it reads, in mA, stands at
12.7 mA
